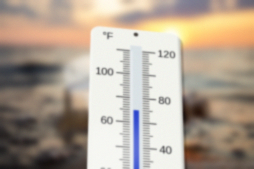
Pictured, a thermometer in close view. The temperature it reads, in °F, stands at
70 °F
